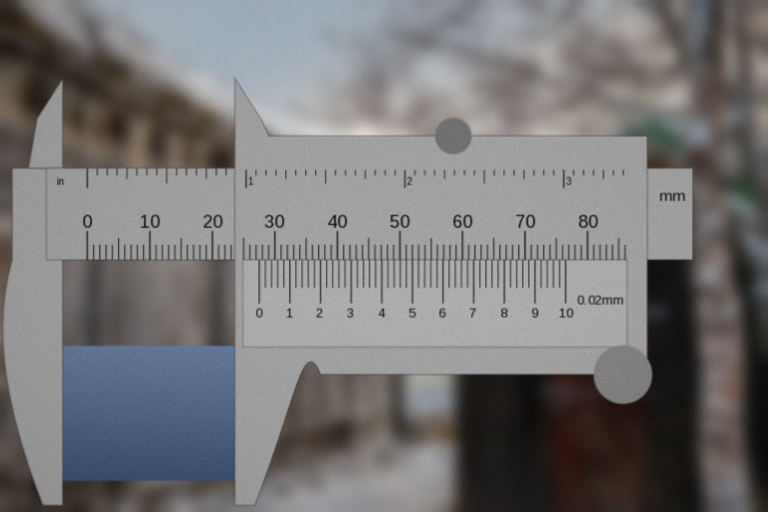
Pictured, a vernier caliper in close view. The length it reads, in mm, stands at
27.5 mm
